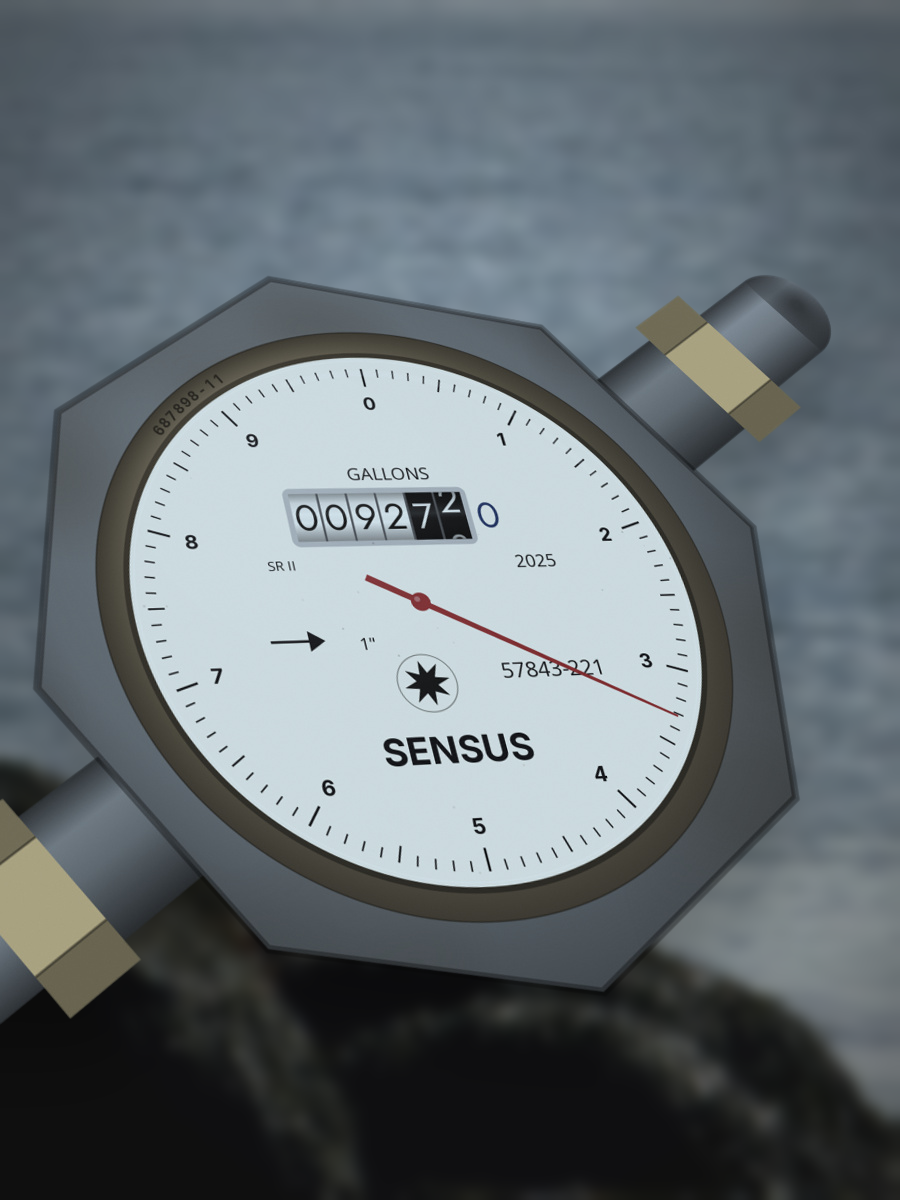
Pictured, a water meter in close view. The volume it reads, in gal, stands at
92723.3 gal
